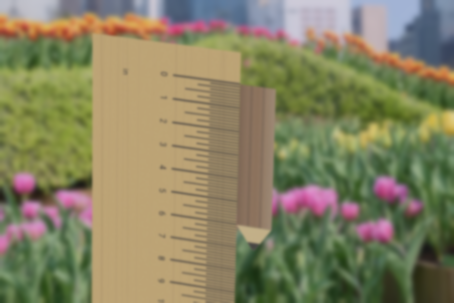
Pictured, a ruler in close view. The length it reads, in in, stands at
7 in
